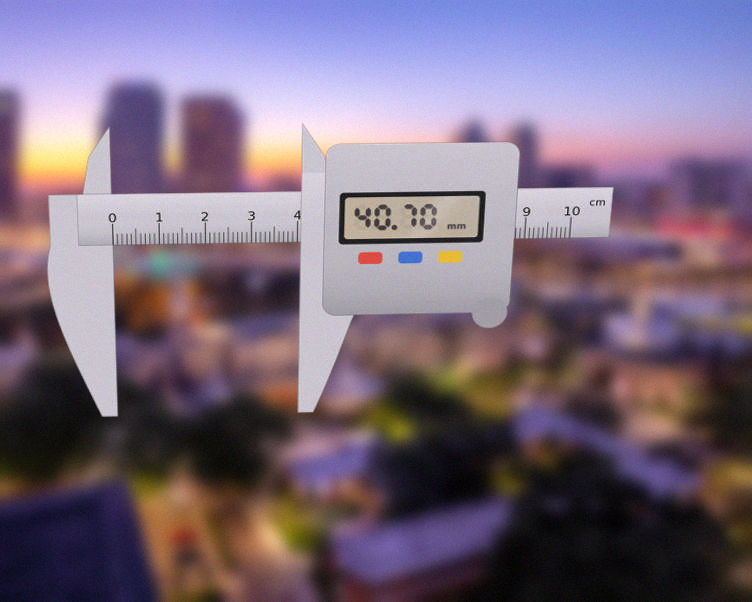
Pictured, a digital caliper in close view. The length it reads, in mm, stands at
40.70 mm
